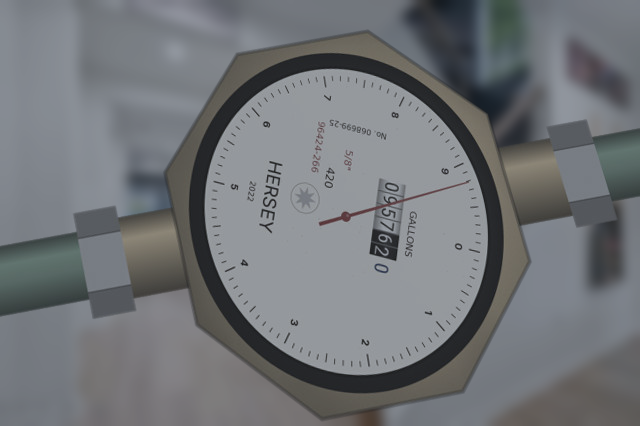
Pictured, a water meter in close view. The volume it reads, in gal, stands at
957619.2 gal
